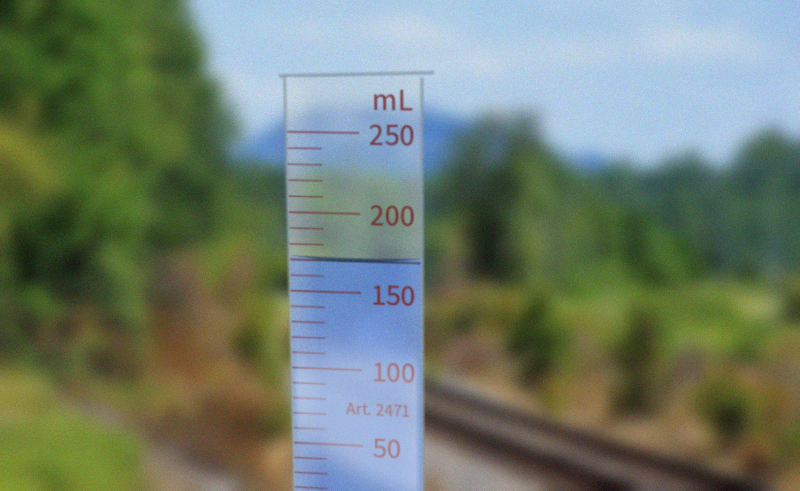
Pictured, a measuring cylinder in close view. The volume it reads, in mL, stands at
170 mL
